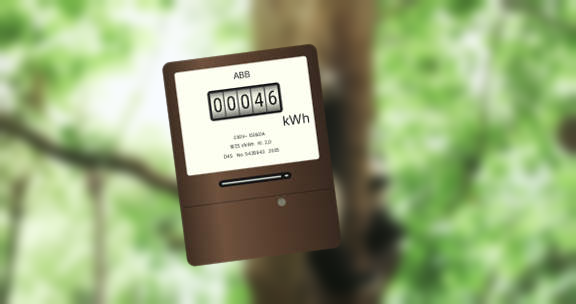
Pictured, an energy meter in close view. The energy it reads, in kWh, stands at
46 kWh
